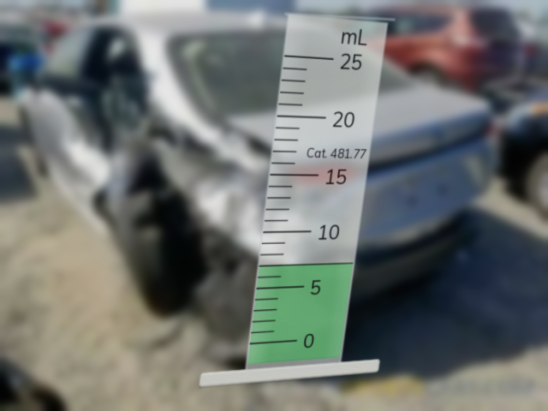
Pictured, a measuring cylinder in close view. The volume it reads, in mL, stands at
7 mL
